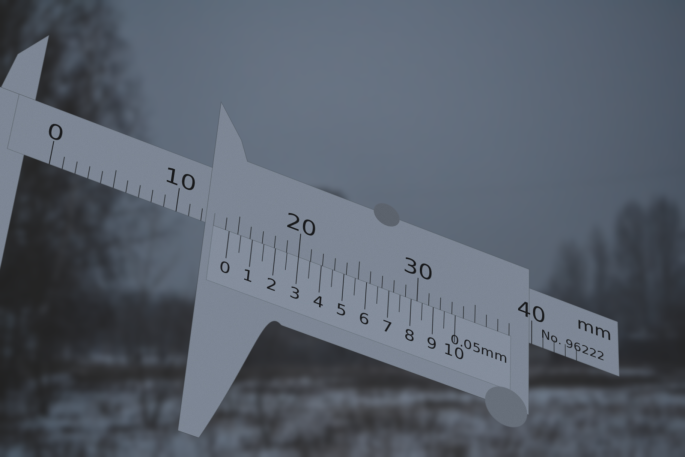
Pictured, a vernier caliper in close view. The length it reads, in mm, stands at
14.3 mm
